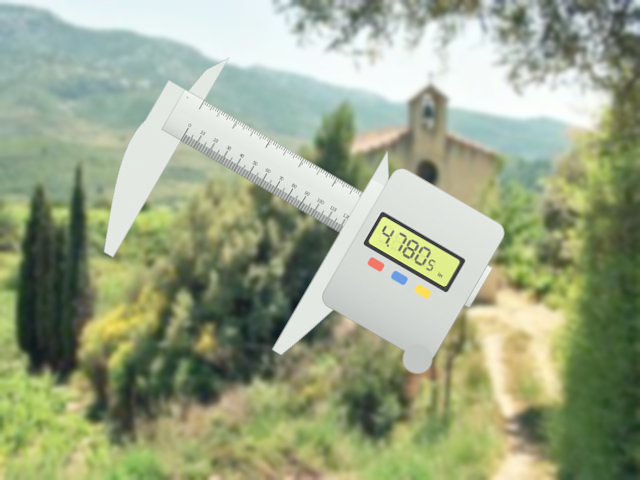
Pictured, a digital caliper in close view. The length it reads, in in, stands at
4.7805 in
